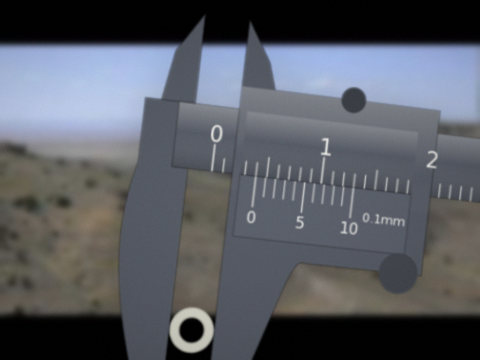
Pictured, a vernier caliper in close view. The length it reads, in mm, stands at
4.0 mm
